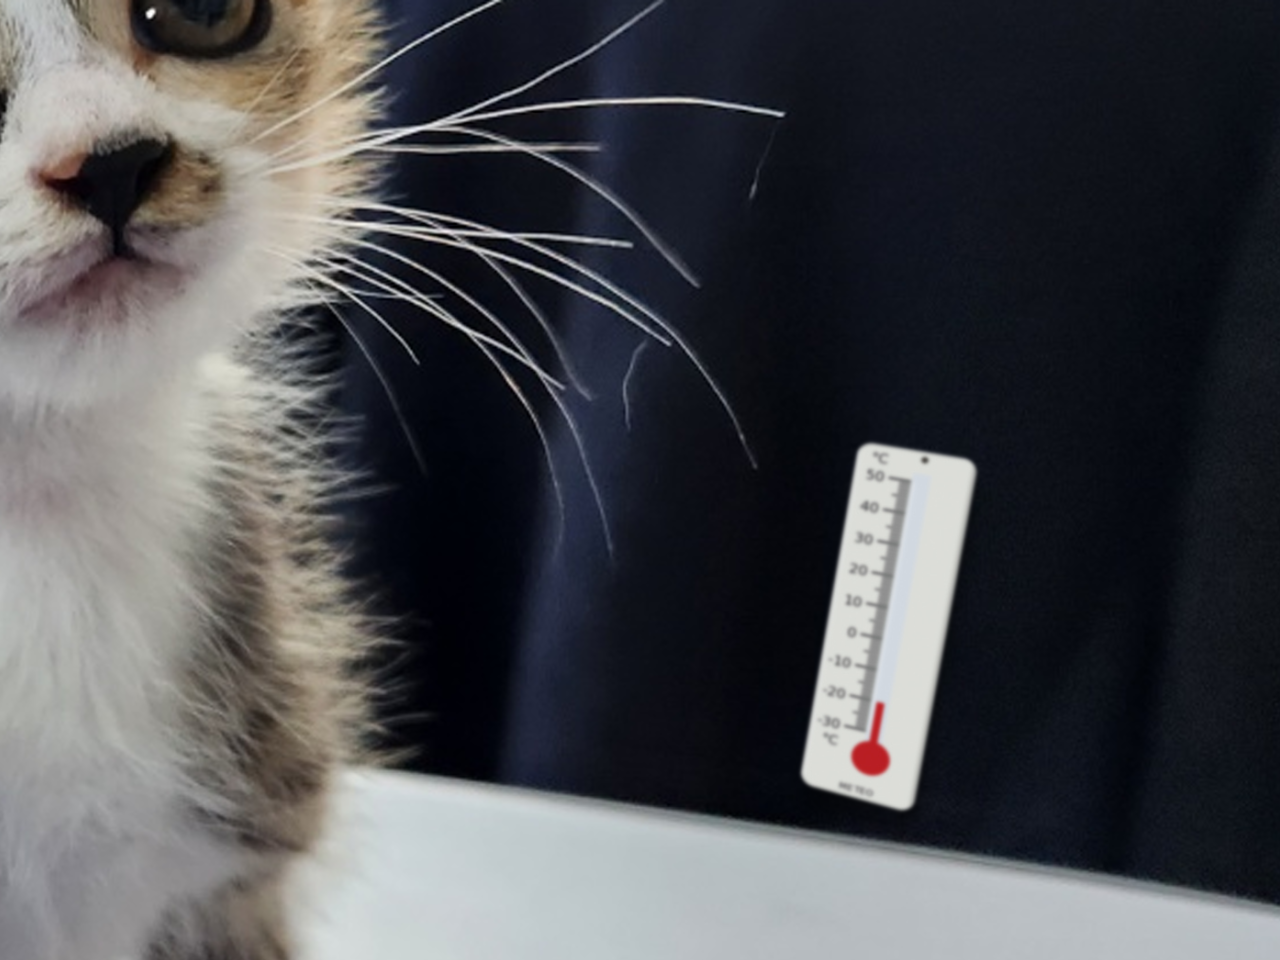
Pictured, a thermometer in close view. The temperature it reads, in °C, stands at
-20 °C
